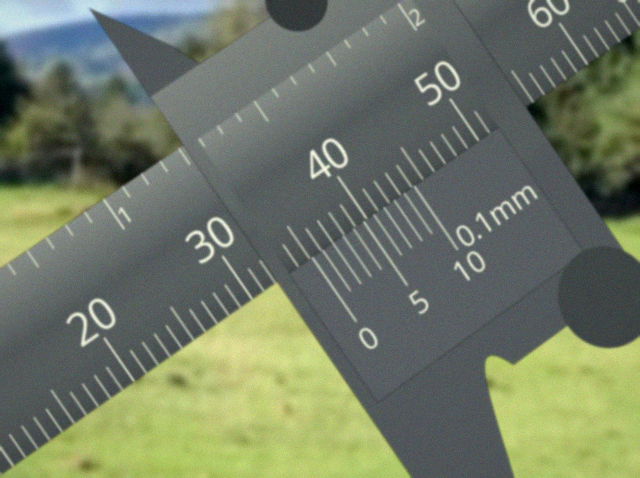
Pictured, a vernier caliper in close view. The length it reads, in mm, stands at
35.2 mm
